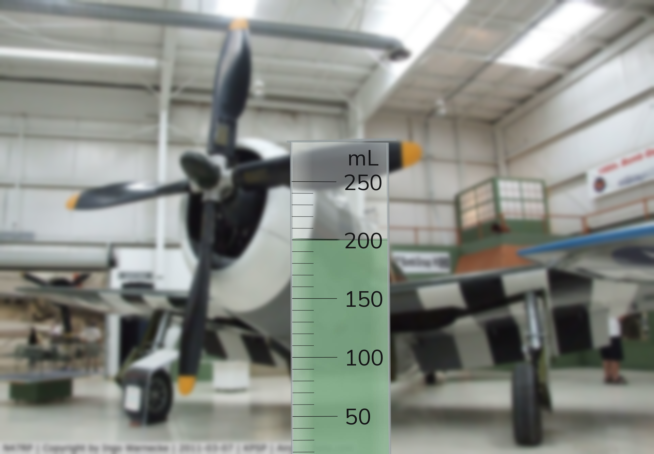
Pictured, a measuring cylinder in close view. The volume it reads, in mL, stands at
200 mL
